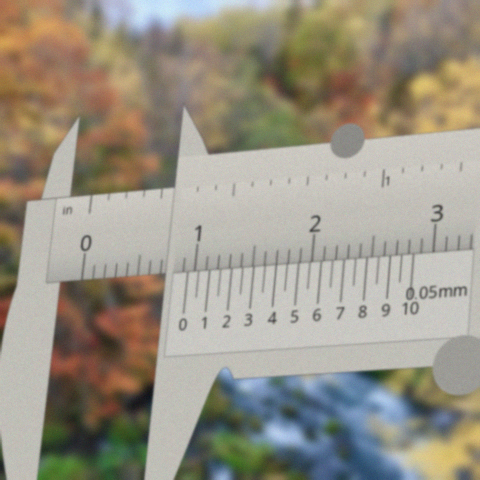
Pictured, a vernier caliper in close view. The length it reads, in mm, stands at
9.4 mm
